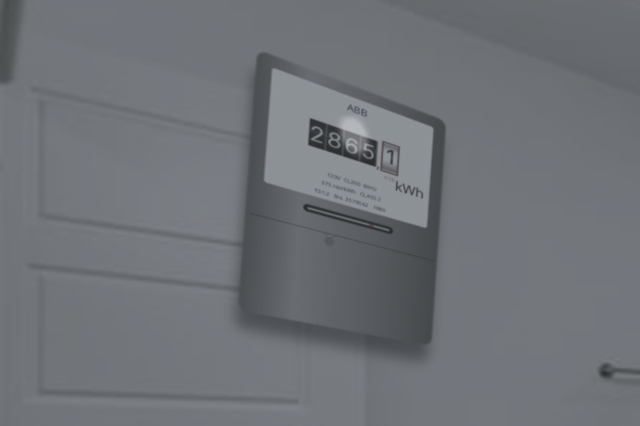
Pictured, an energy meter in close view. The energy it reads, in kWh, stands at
2865.1 kWh
